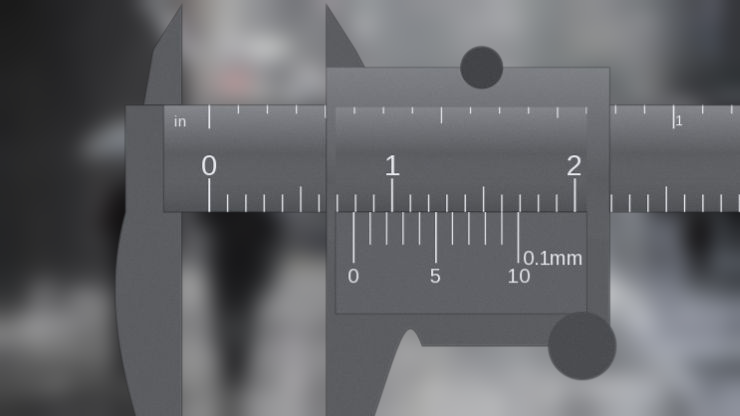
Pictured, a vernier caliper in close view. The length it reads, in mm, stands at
7.9 mm
